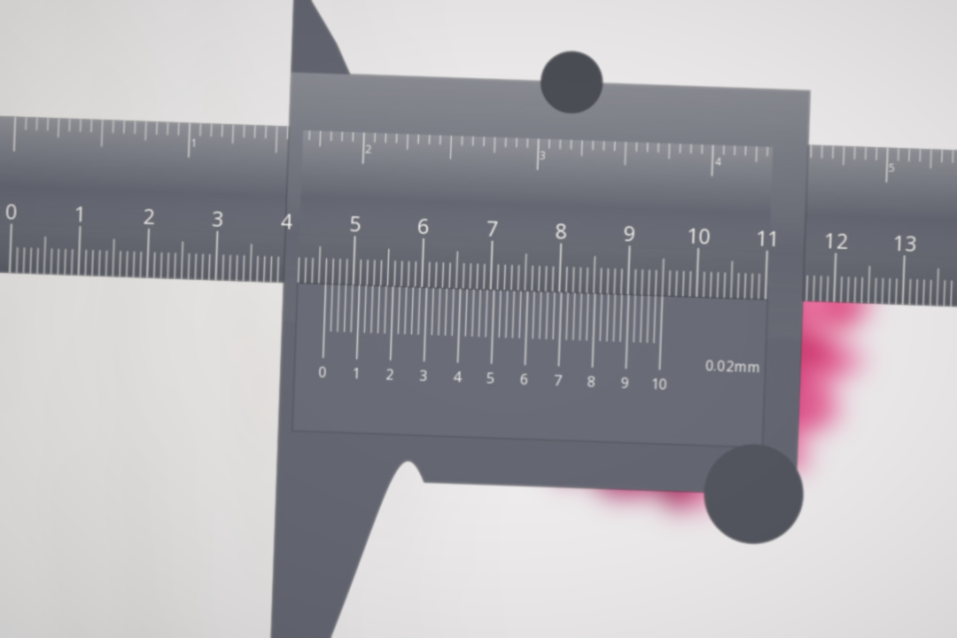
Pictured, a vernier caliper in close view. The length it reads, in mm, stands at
46.0 mm
